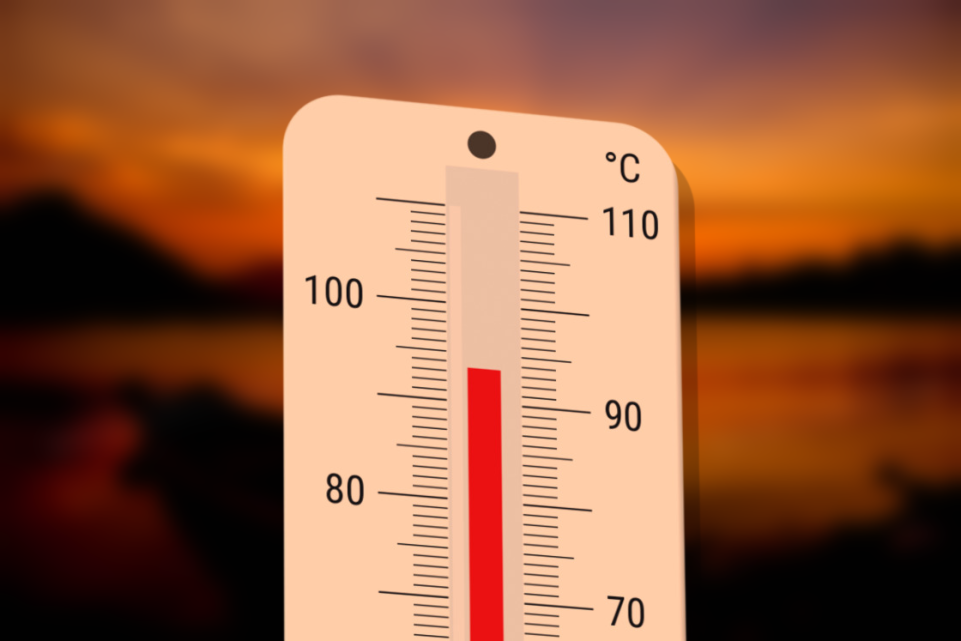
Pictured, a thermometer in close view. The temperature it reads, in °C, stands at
93.5 °C
